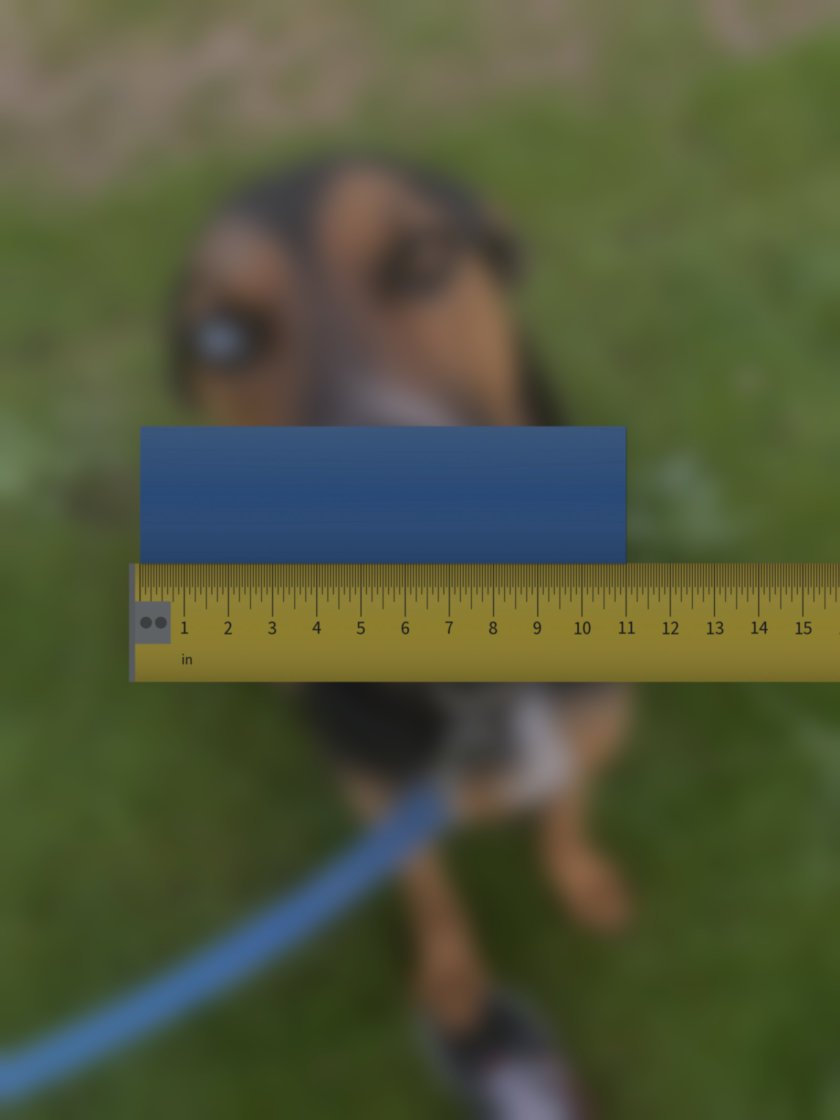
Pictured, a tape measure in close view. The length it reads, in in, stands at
11 in
